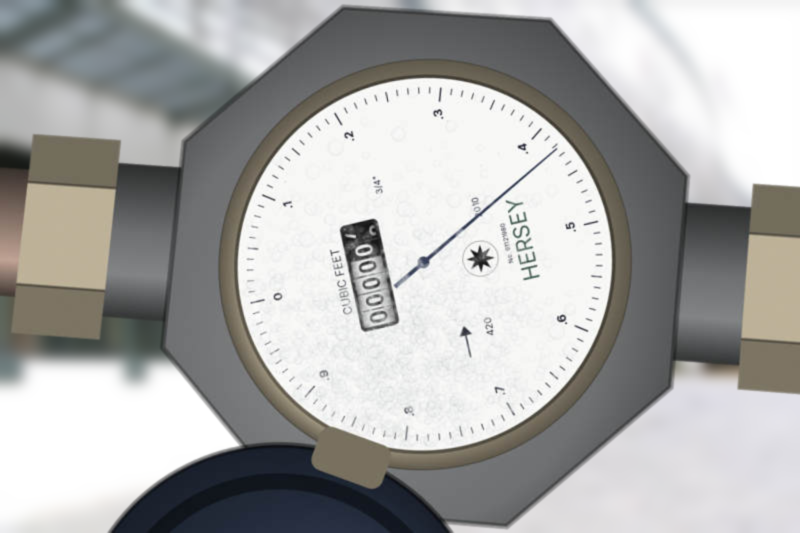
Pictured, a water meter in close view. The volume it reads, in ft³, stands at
7.42 ft³
